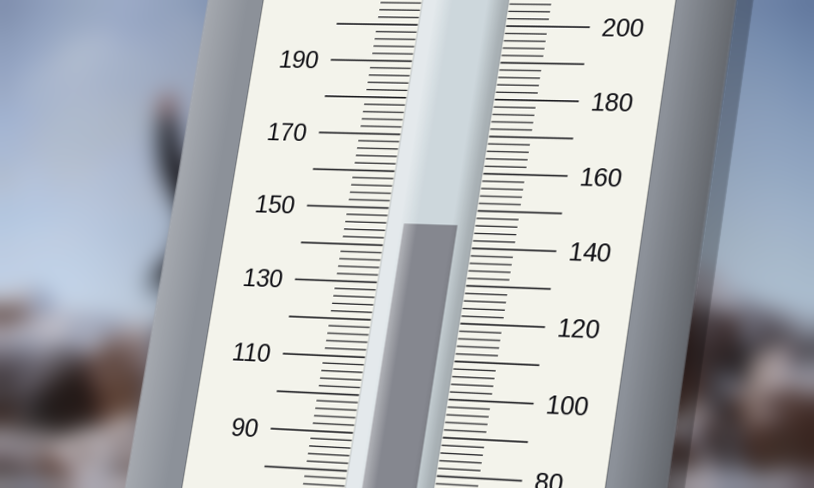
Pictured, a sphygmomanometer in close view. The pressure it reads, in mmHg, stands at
146 mmHg
